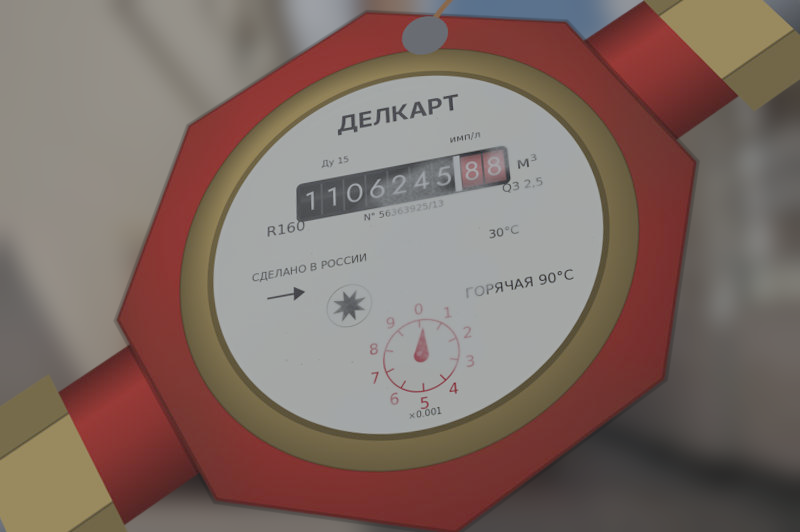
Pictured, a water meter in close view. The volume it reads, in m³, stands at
1106245.880 m³
